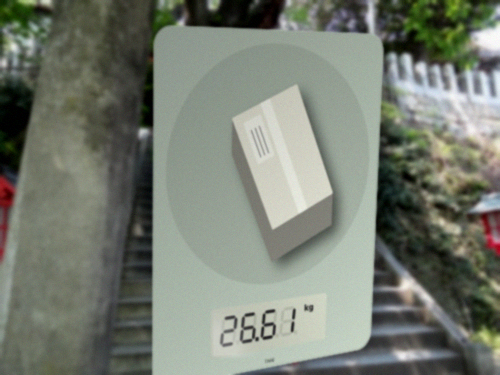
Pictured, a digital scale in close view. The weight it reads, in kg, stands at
26.61 kg
